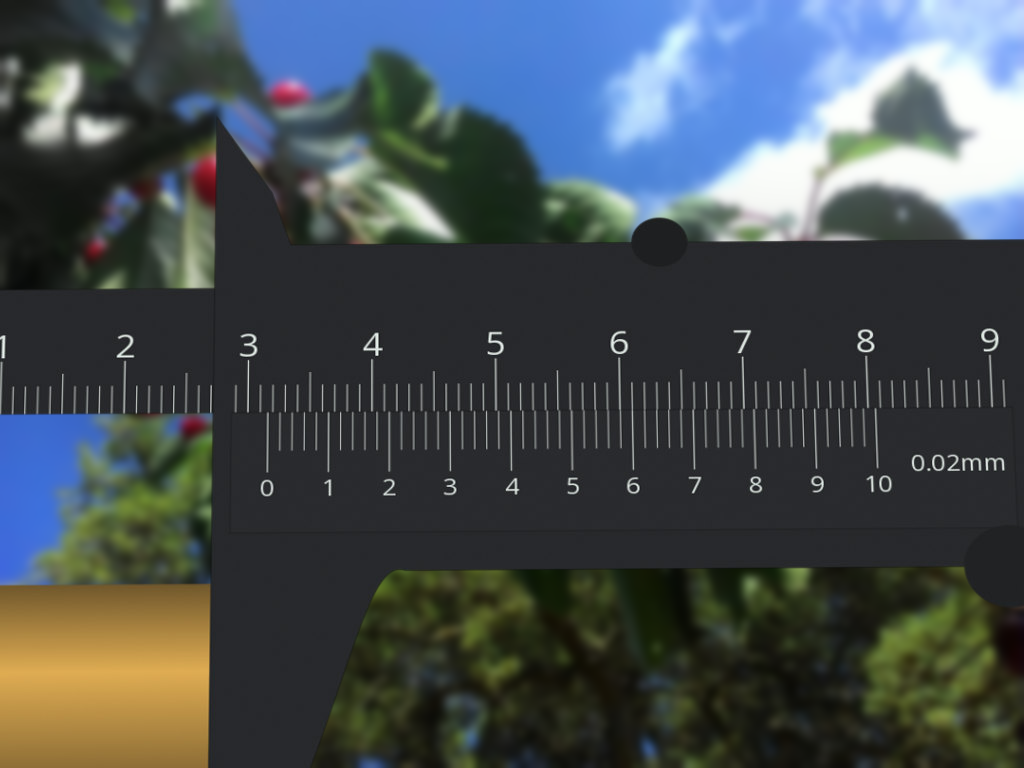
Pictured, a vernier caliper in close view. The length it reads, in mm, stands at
31.6 mm
